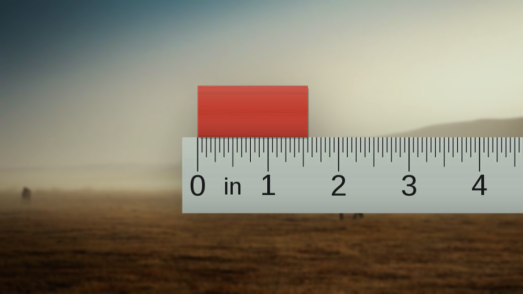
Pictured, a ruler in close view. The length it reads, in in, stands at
1.5625 in
